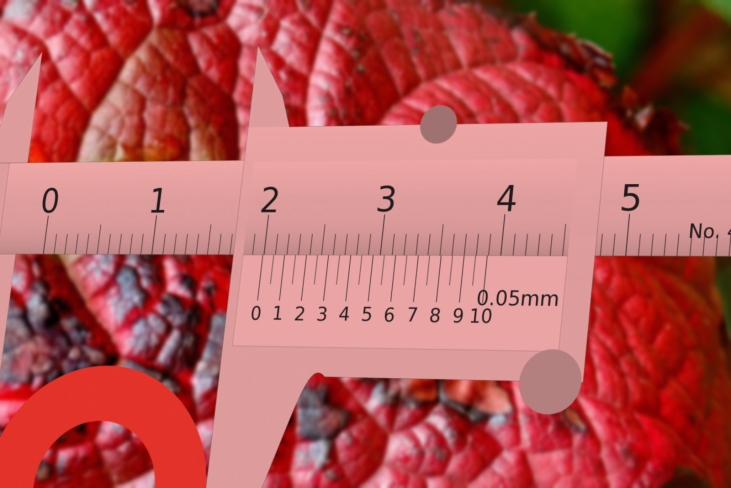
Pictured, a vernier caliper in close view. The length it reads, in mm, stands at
19.9 mm
